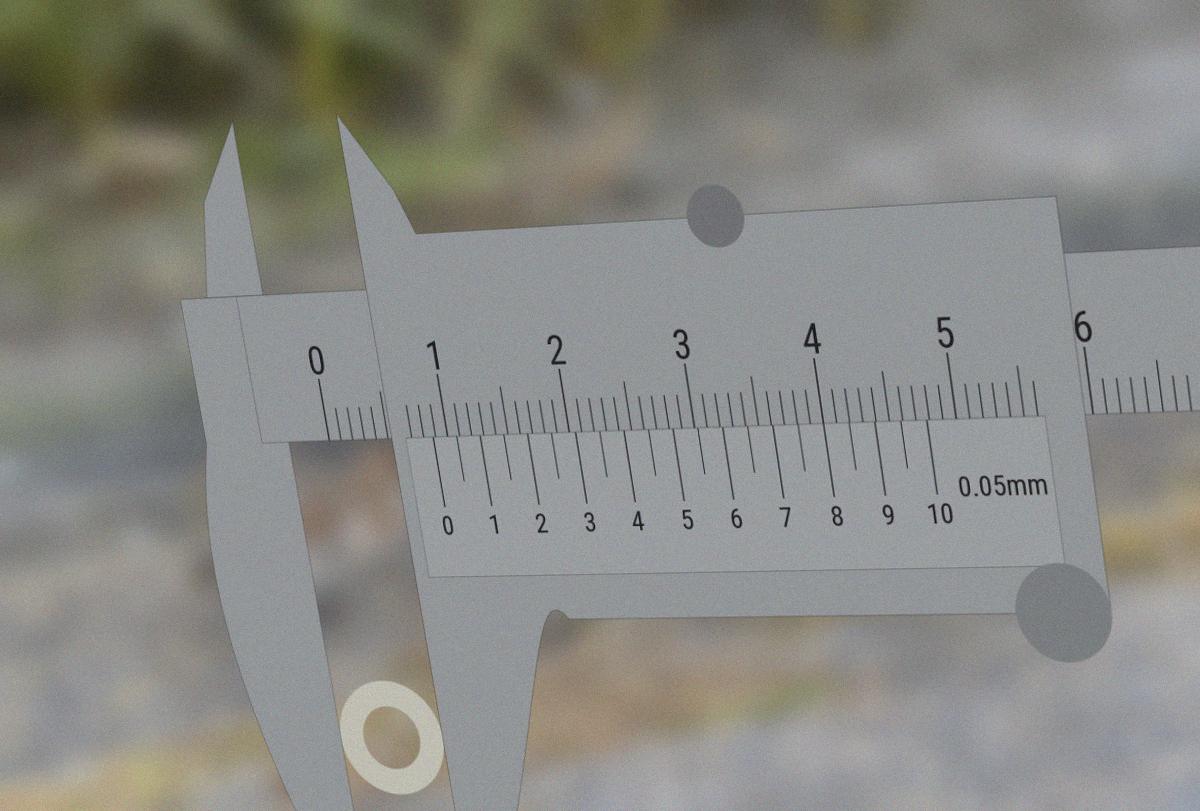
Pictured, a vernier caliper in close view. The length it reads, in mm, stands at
8.8 mm
